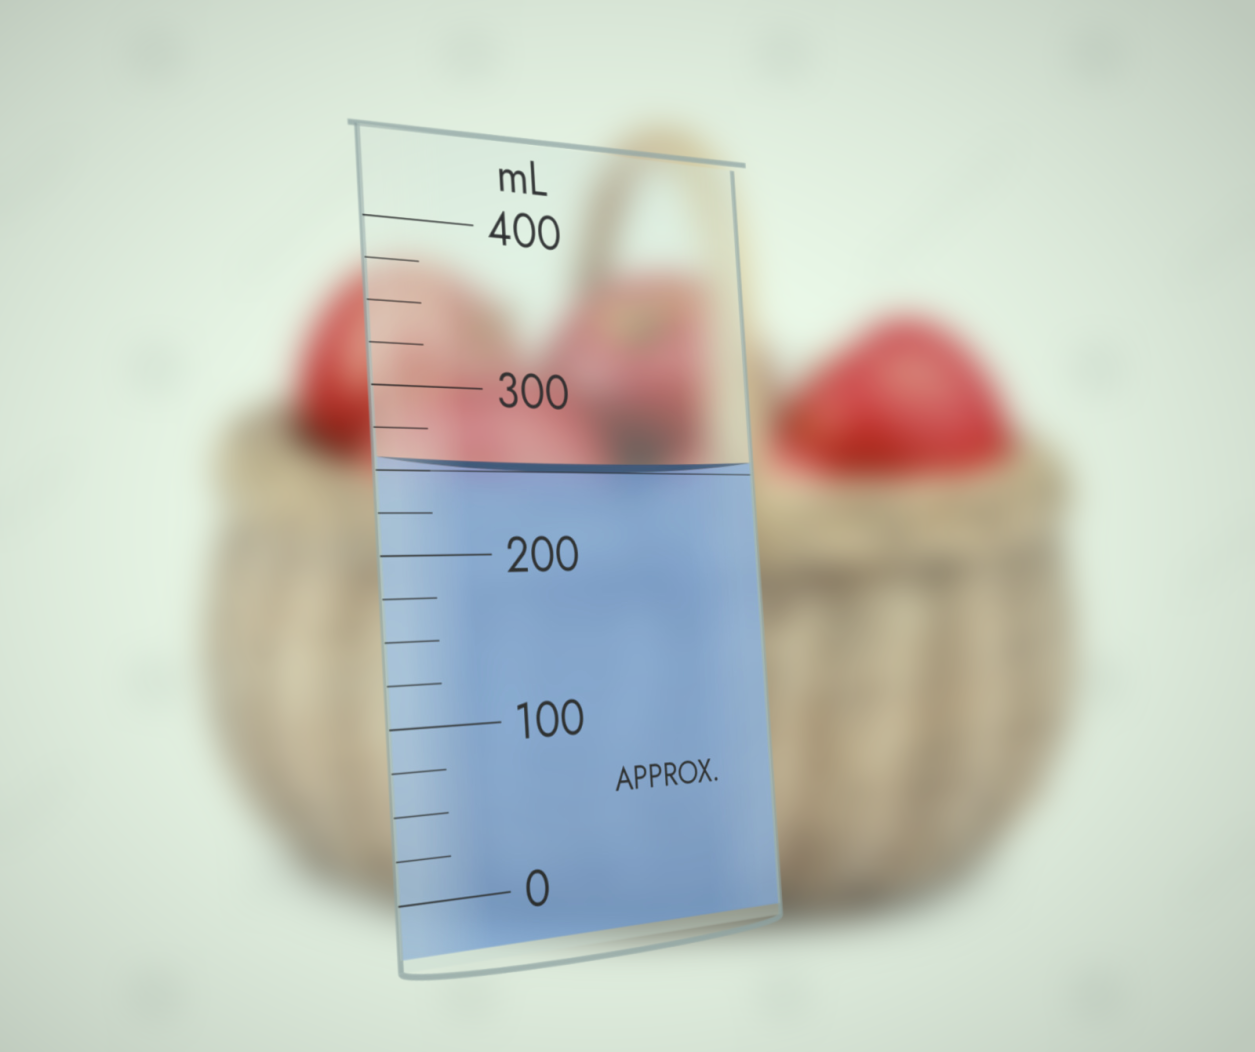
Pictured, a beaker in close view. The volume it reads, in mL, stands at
250 mL
